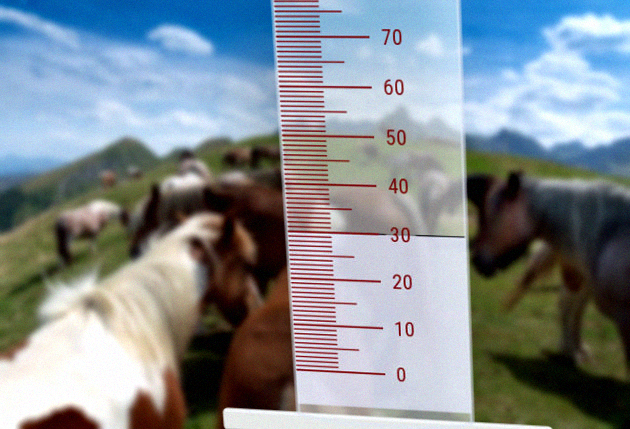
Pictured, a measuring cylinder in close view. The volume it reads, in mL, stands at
30 mL
